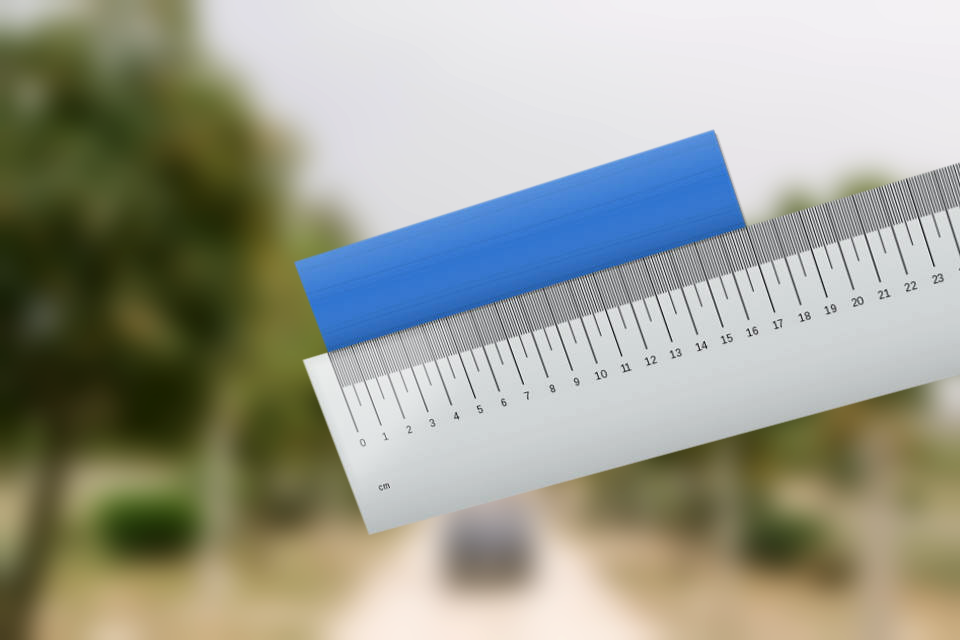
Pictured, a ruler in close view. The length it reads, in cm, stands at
17 cm
